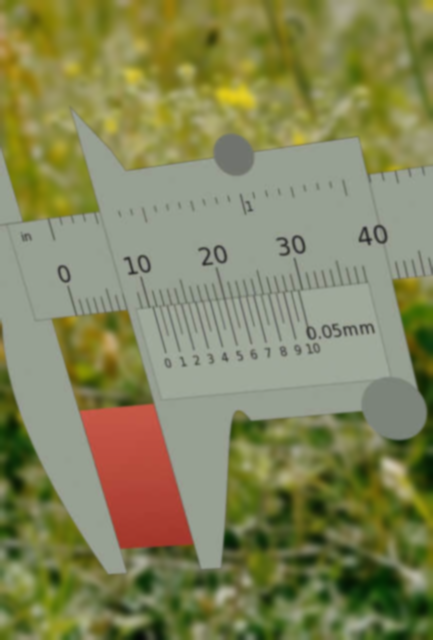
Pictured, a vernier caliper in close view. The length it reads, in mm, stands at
10.5 mm
